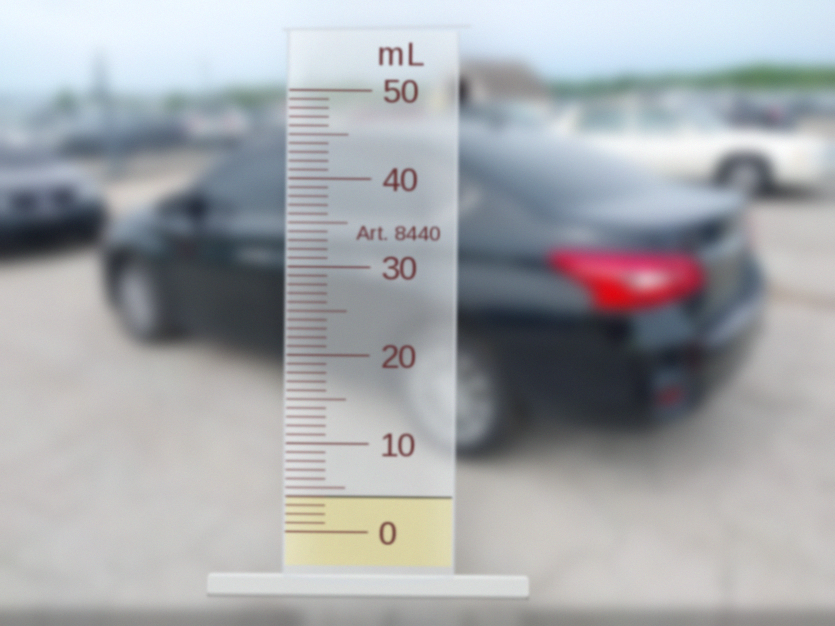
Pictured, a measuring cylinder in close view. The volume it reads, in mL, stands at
4 mL
